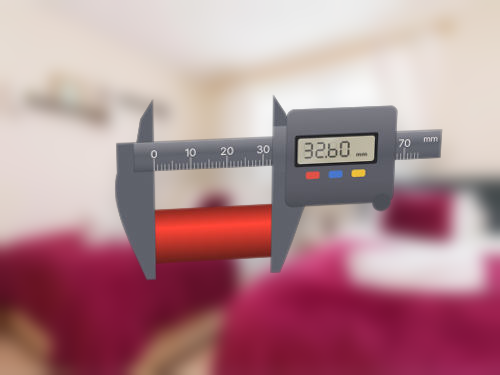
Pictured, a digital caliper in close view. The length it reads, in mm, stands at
32.60 mm
